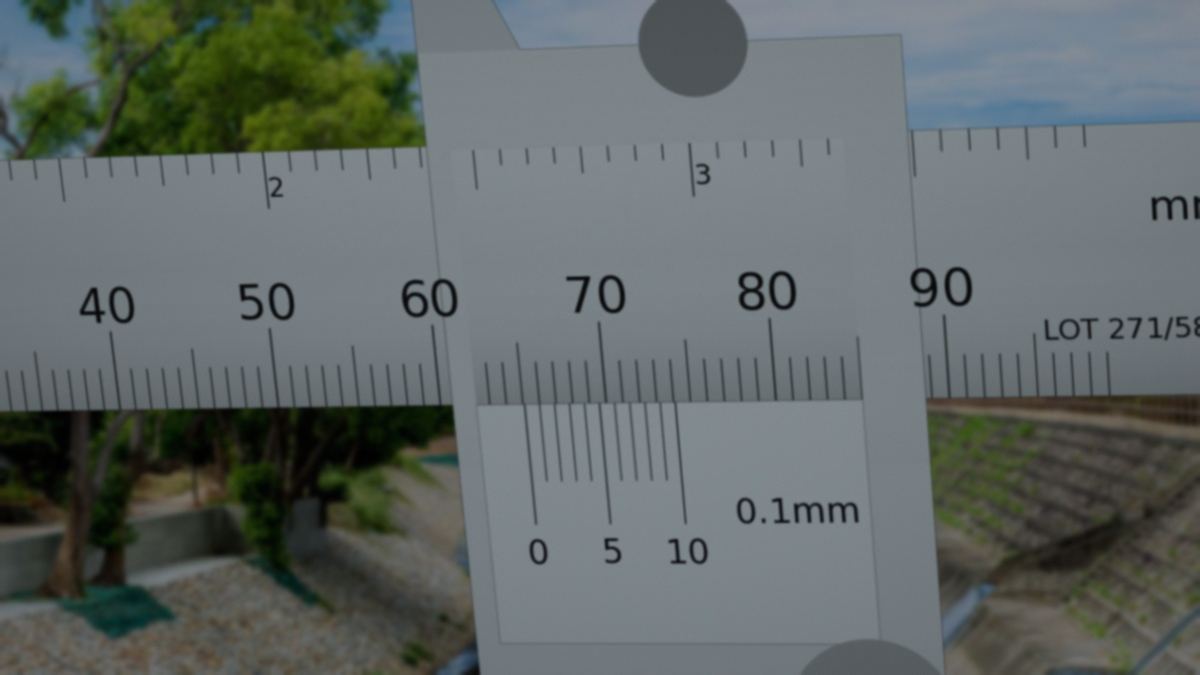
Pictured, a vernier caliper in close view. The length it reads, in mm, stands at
65.1 mm
